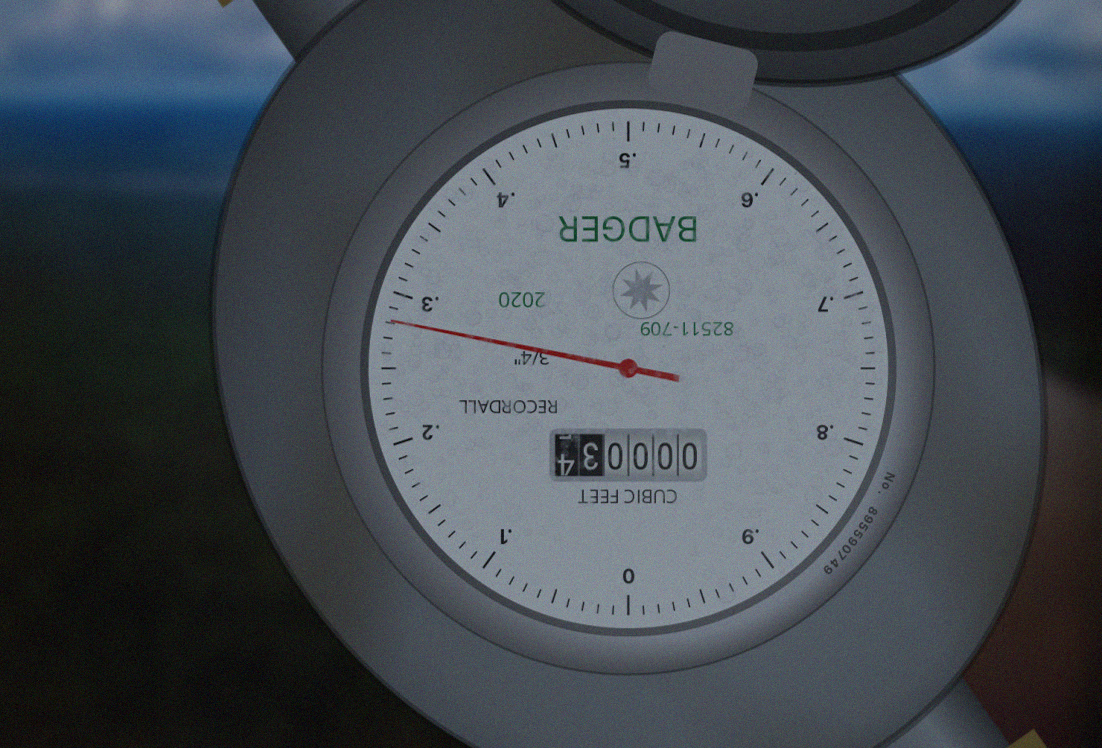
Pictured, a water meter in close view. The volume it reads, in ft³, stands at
34.28 ft³
